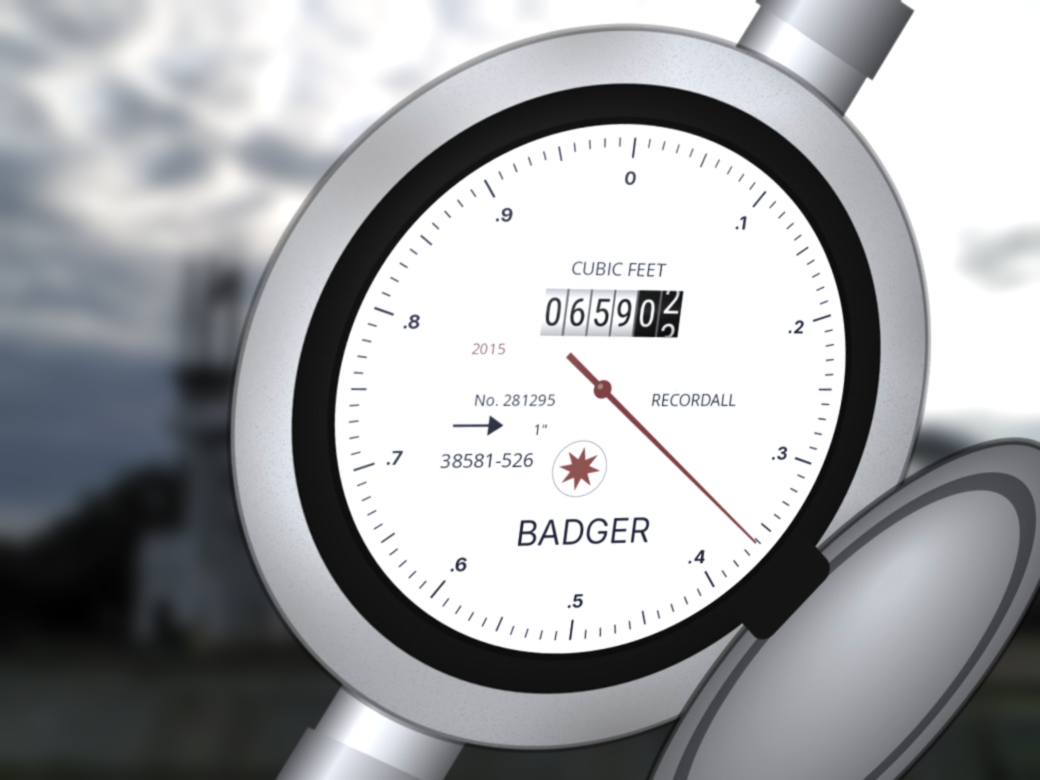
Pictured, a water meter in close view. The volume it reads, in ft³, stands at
65902.36 ft³
